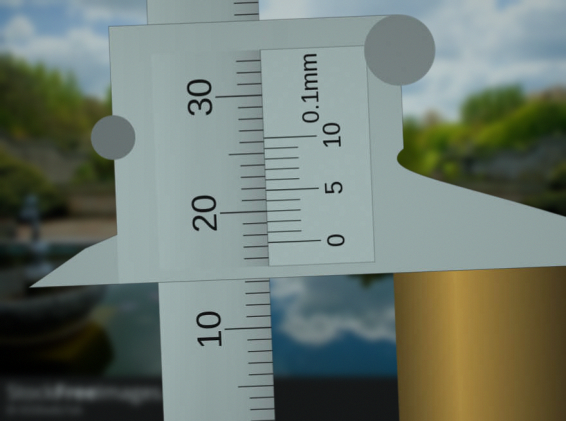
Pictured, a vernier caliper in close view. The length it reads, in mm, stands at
17.3 mm
